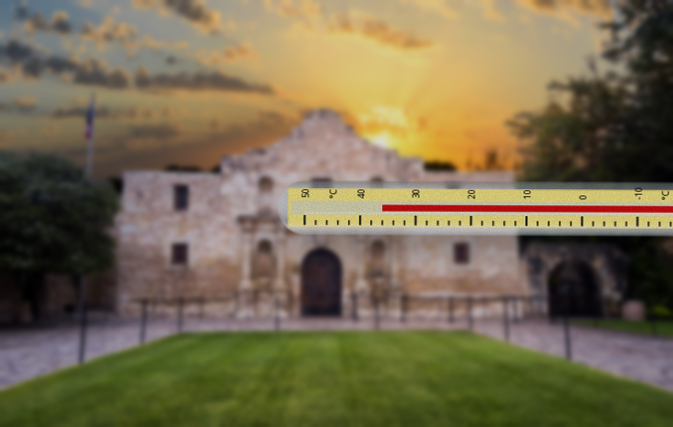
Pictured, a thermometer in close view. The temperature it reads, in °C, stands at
36 °C
